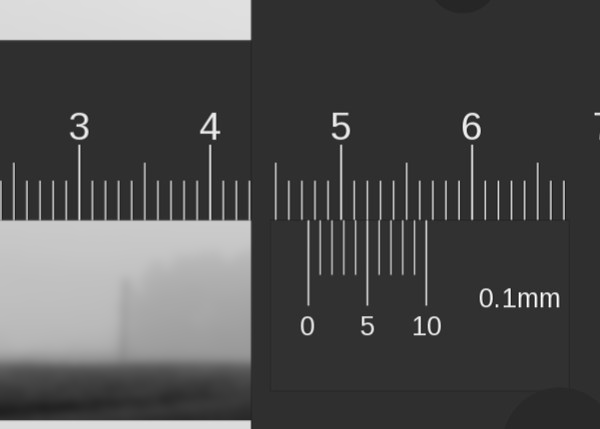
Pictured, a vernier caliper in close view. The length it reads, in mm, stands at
47.5 mm
